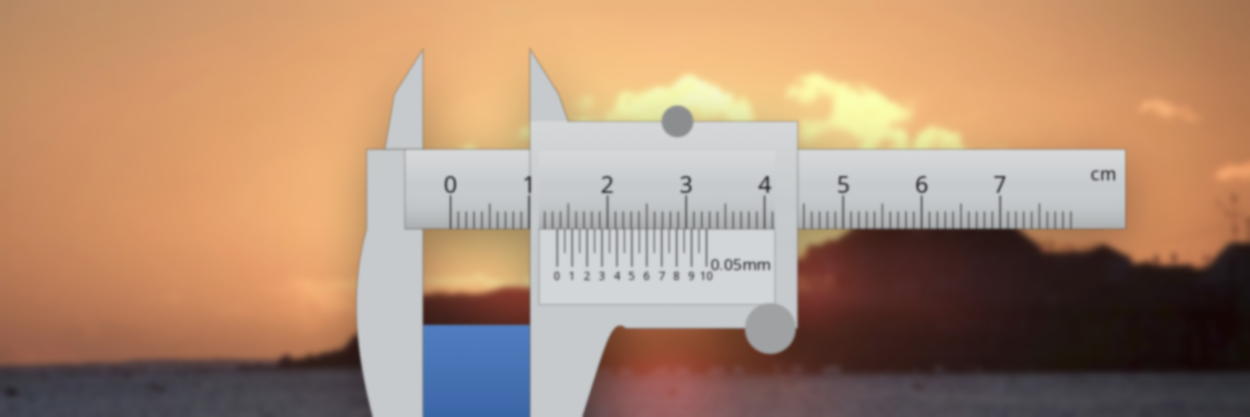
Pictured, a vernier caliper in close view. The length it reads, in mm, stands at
13.6 mm
